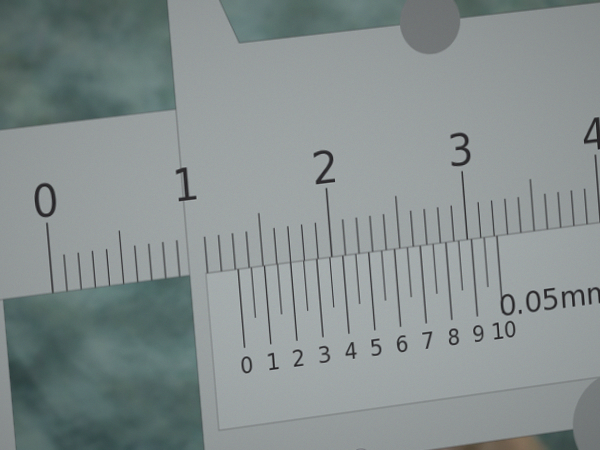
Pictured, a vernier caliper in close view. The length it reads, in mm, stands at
13.2 mm
